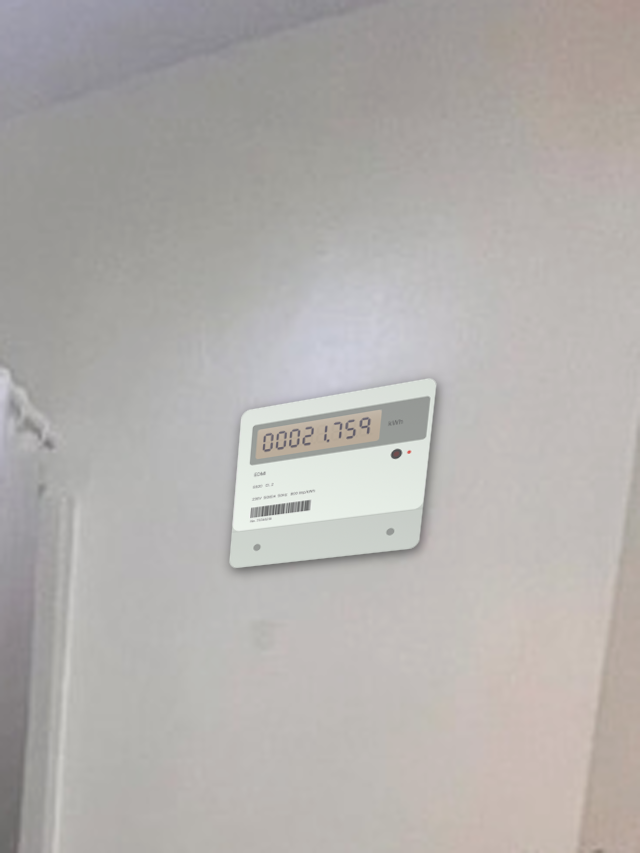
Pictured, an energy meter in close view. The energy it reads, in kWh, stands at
21.759 kWh
